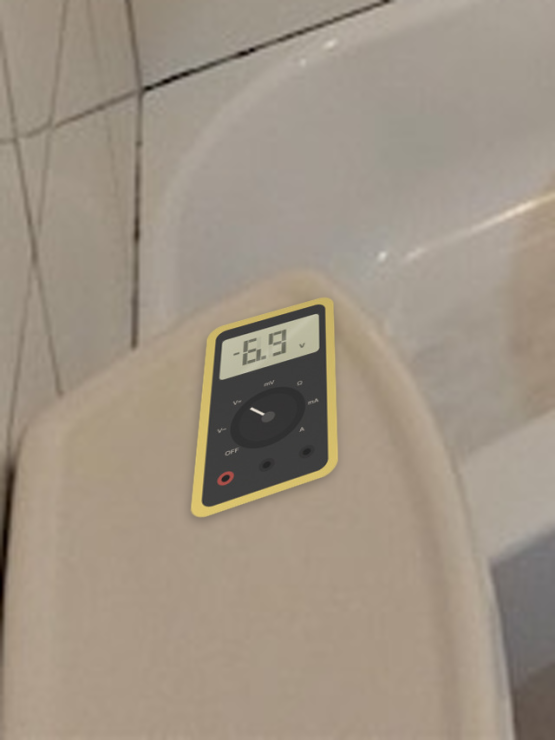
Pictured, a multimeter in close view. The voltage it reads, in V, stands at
-6.9 V
